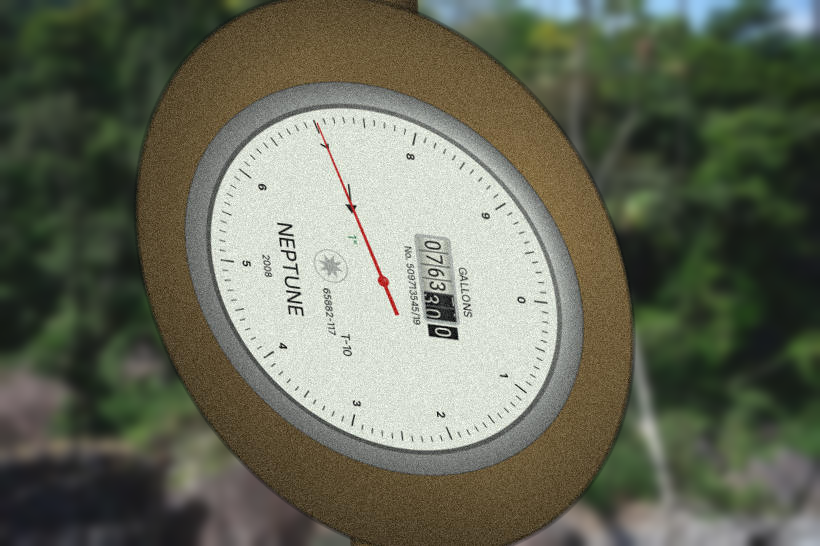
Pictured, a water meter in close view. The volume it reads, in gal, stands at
763297.0 gal
